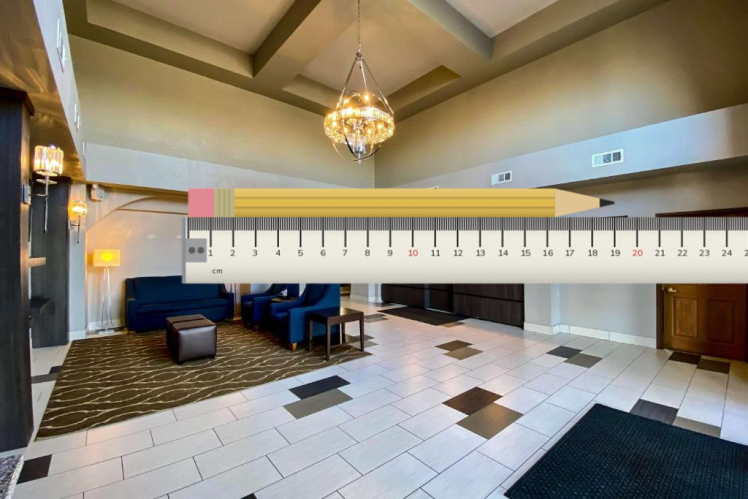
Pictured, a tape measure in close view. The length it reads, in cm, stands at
19 cm
